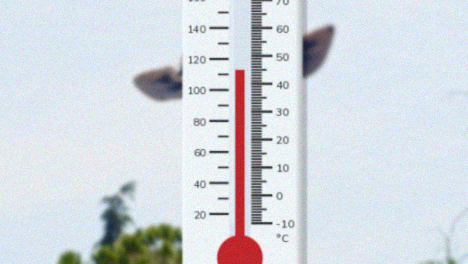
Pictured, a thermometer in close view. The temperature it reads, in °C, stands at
45 °C
